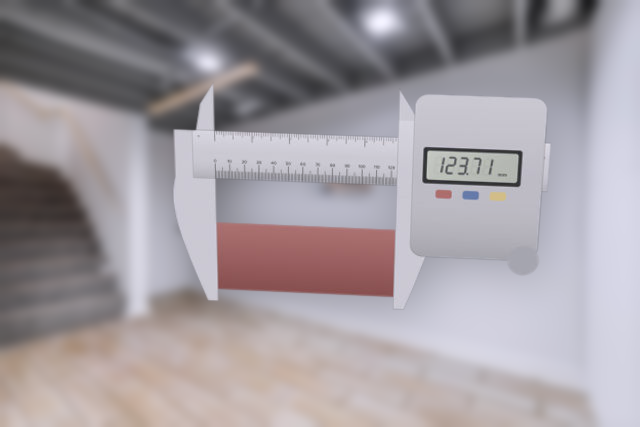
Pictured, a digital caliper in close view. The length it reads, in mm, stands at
123.71 mm
